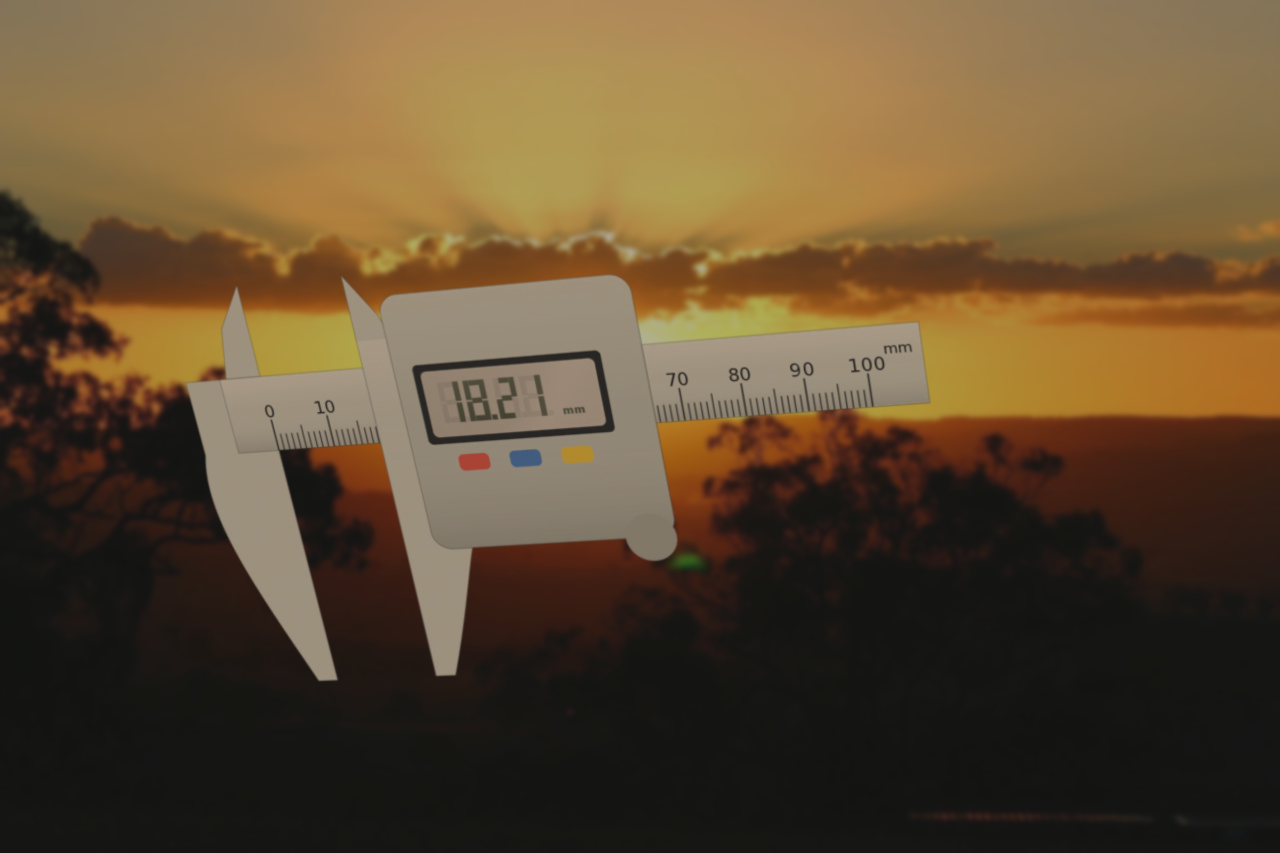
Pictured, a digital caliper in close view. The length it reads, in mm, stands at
18.21 mm
